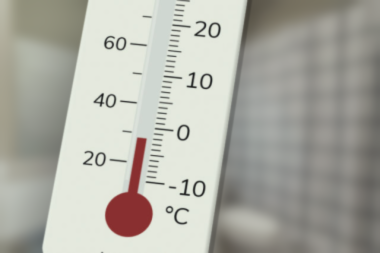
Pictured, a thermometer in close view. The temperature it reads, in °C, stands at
-2 °C
